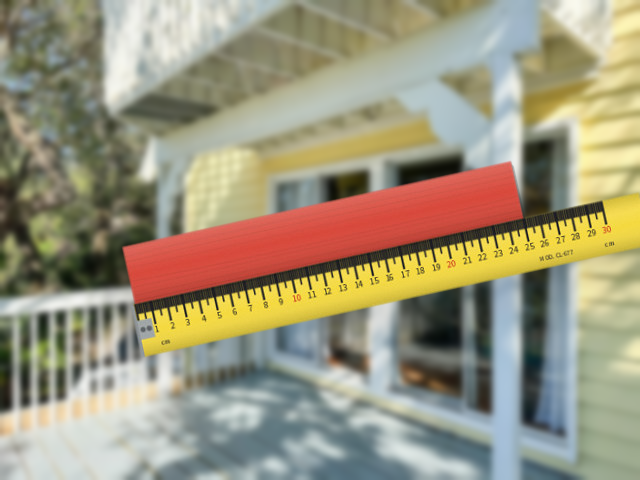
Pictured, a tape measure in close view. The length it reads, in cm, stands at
25 cm
